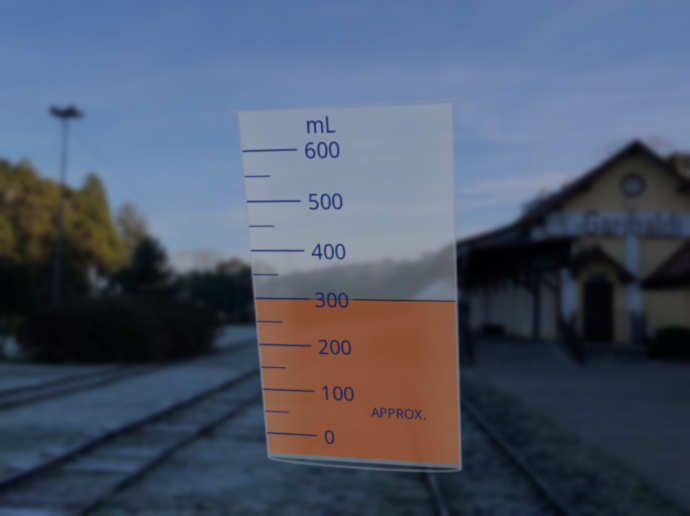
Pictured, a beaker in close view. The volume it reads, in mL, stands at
300 mL
